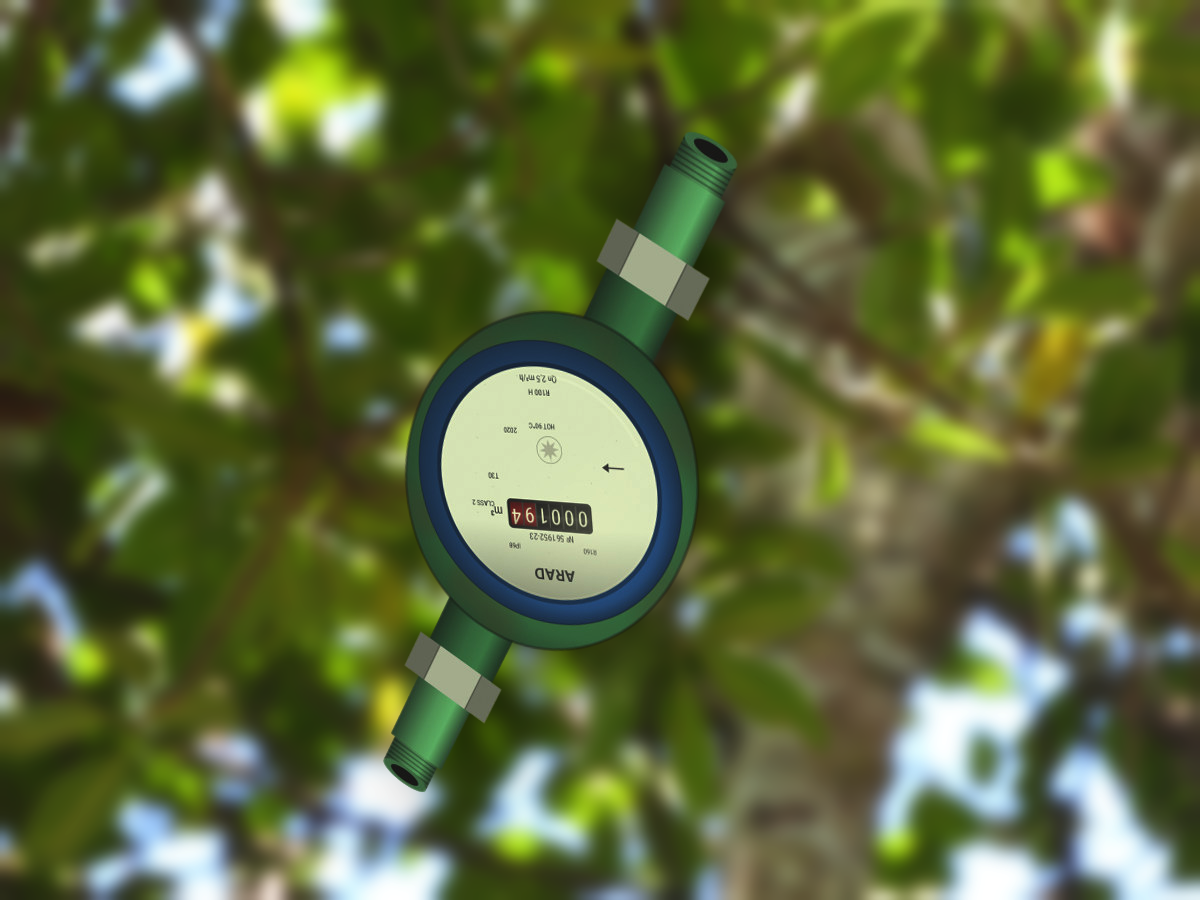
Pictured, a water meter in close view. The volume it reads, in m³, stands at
1.94 m³
